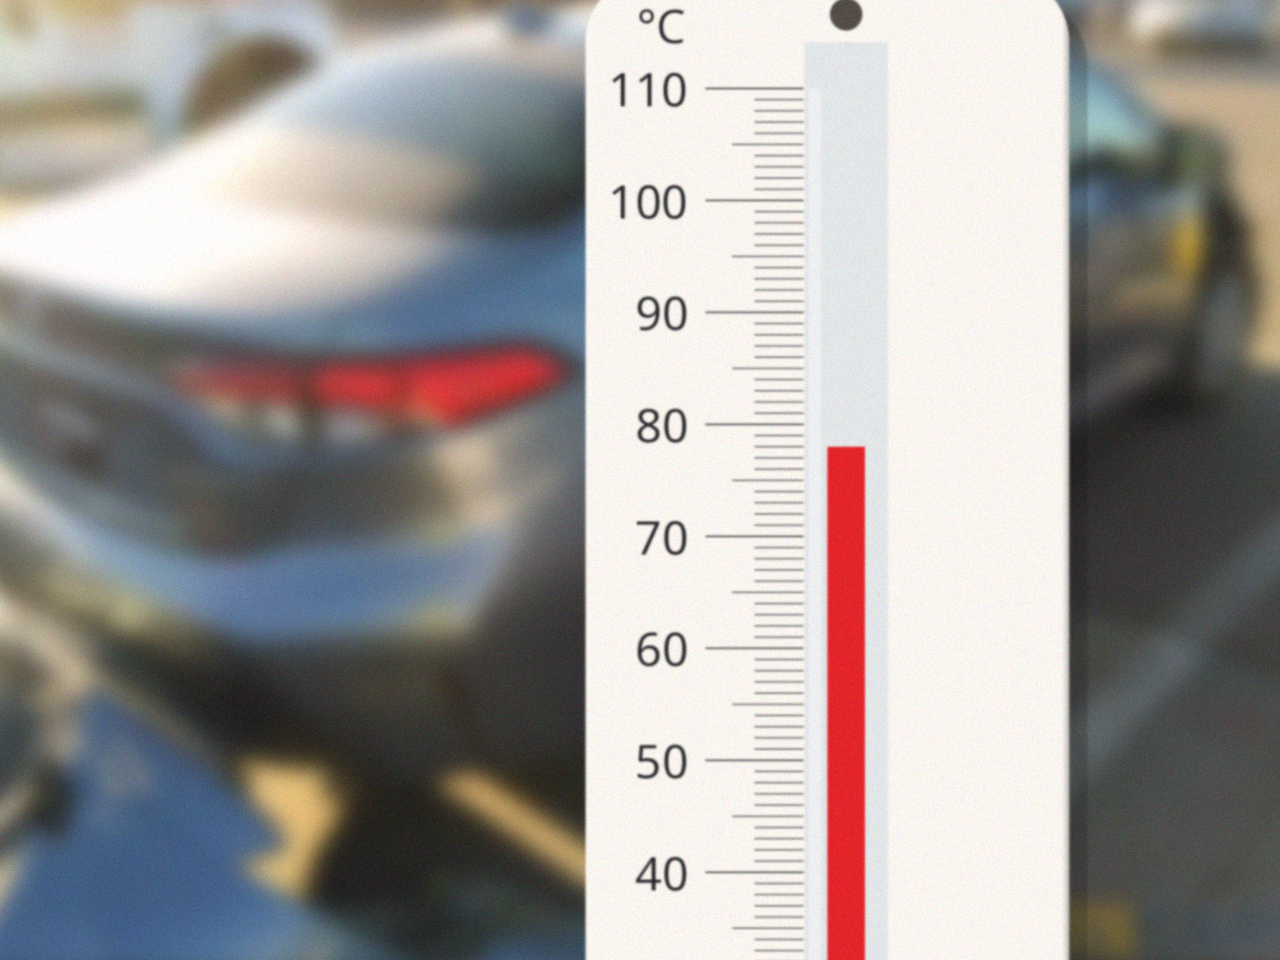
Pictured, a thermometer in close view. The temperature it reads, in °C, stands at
78 °C
